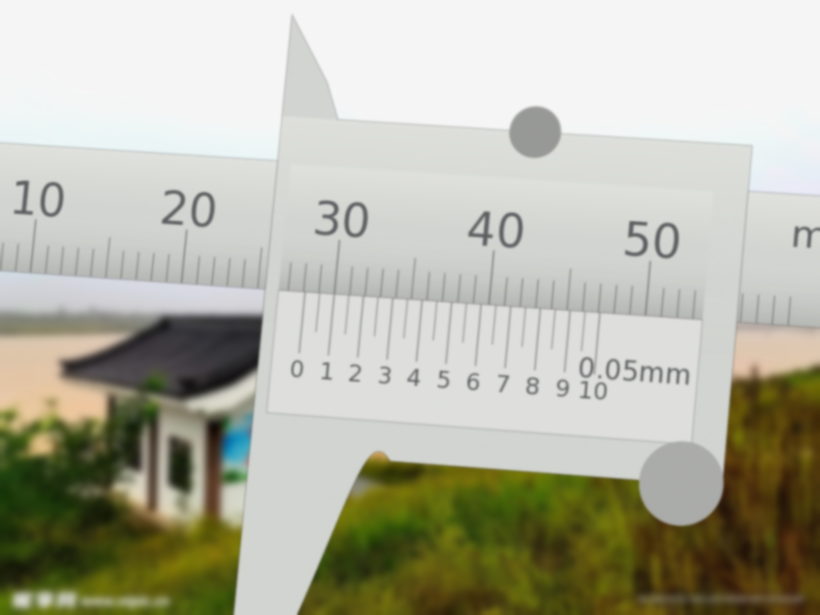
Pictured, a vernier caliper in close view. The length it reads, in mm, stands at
28.1 mm
